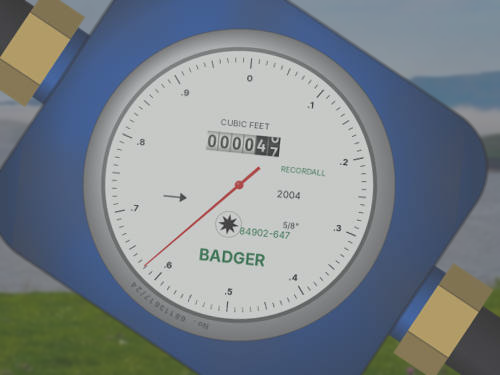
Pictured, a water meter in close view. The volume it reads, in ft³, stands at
46.62 ft³
